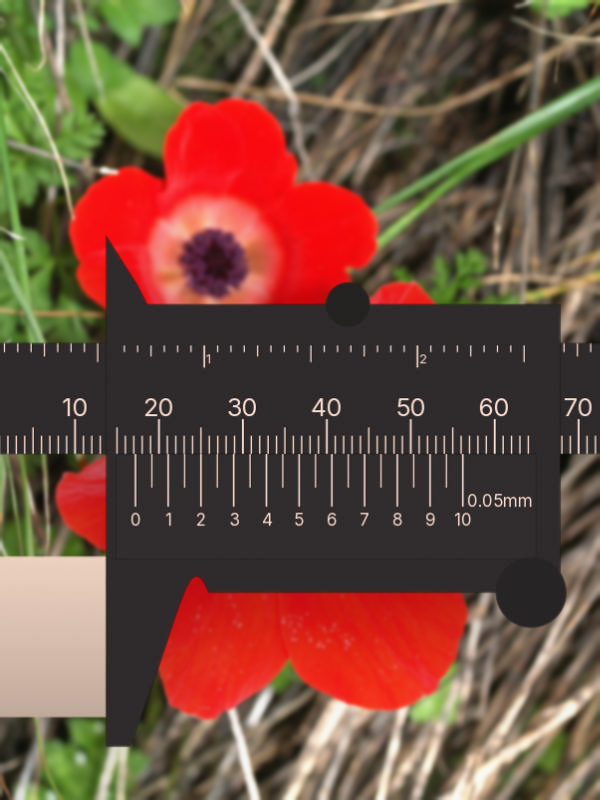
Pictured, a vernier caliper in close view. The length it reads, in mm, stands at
17.2 mm
